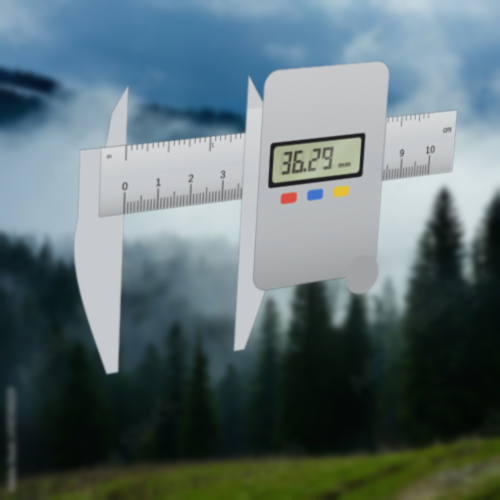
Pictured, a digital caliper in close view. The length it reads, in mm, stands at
36.29 mm
